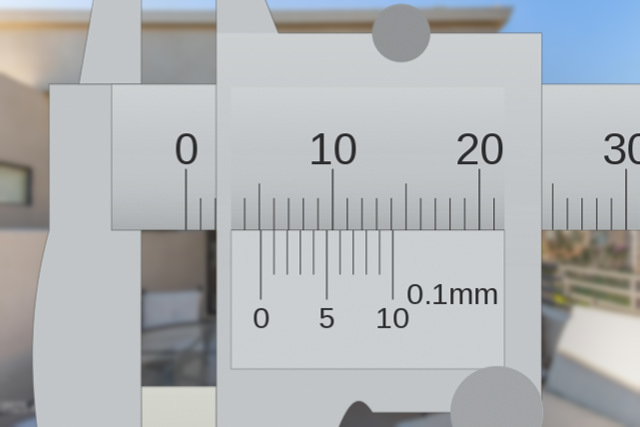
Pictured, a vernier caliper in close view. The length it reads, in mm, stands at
5.1 mm
